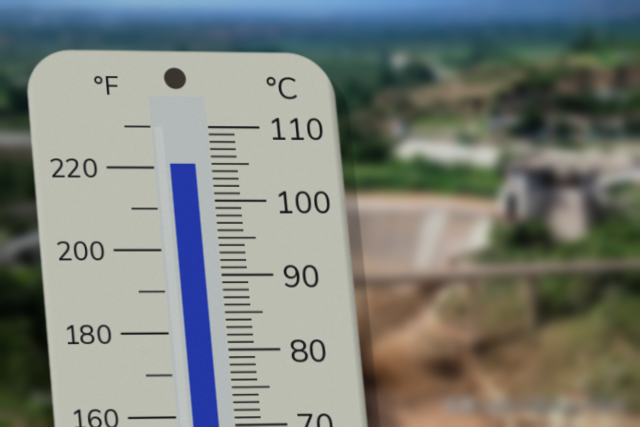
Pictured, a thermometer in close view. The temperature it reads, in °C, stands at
105 °C
